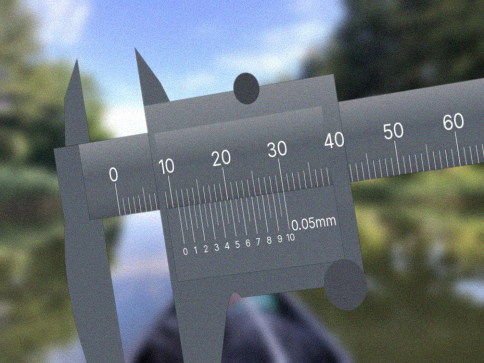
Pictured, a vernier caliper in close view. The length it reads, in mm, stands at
11.0 mm
